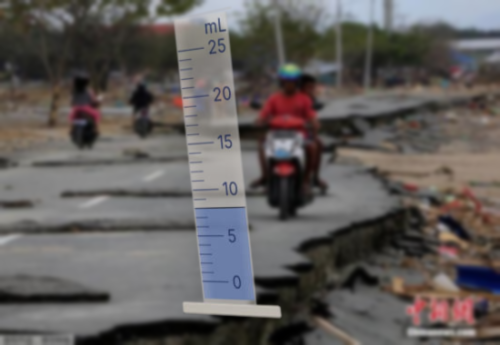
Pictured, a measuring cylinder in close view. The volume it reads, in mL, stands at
8 mL
